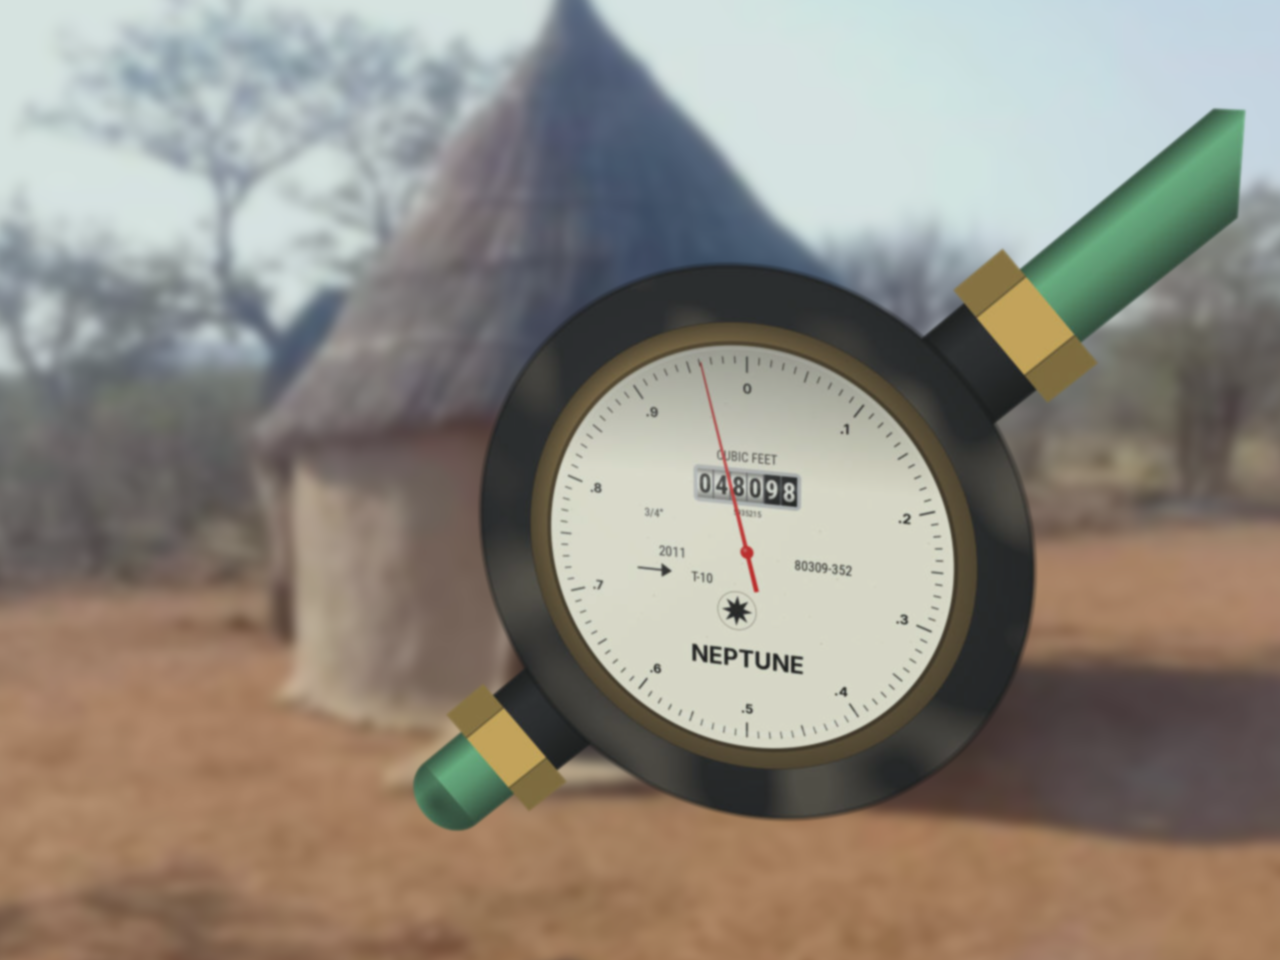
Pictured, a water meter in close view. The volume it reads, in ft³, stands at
48097.96 ft³
